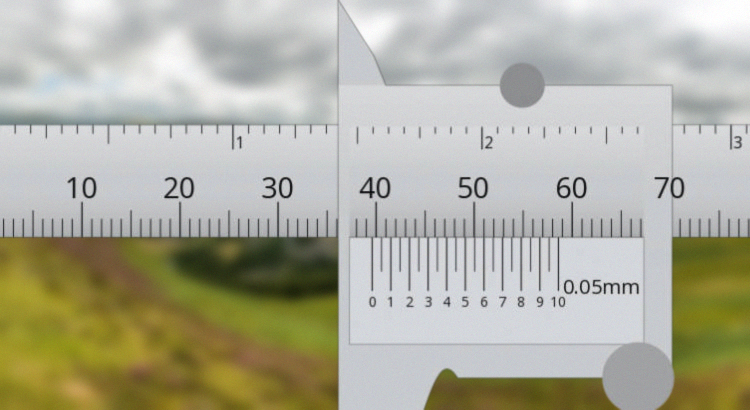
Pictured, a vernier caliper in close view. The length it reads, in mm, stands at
39.6 mm
